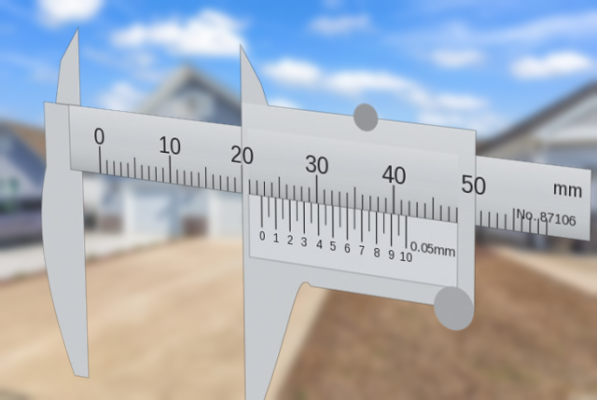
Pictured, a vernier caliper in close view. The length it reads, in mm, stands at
22.6 mm
